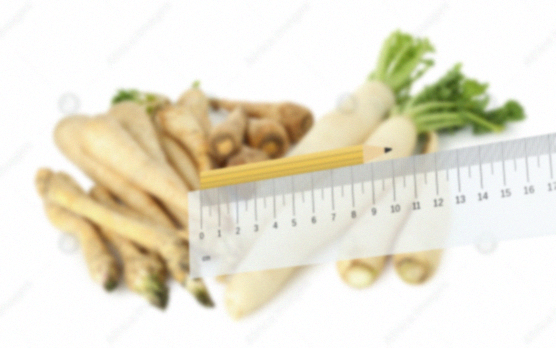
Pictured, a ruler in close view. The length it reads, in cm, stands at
10 cm
